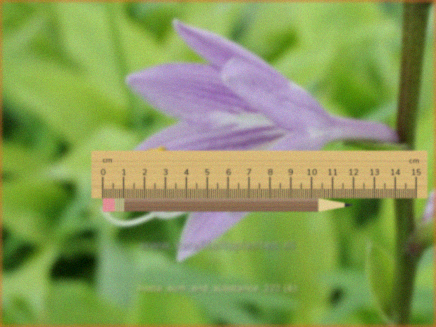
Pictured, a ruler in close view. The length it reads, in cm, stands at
12 cm
